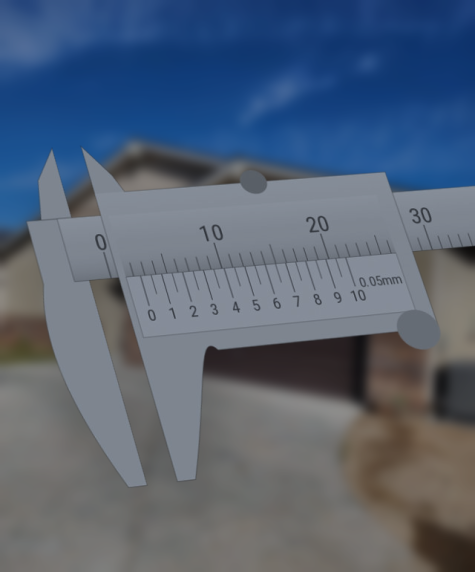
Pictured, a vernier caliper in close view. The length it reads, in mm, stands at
2.6 mm
